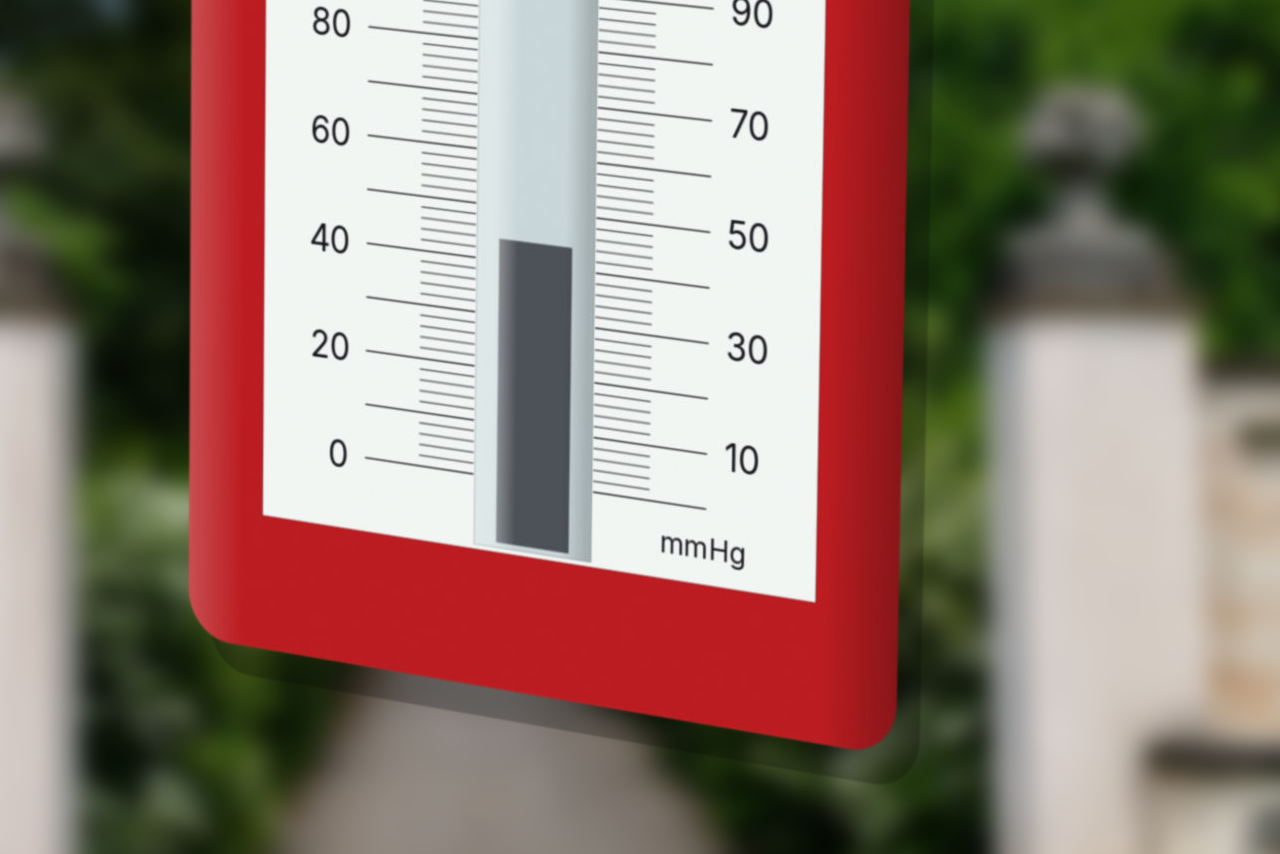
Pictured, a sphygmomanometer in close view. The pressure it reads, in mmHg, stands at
44 mmHg
